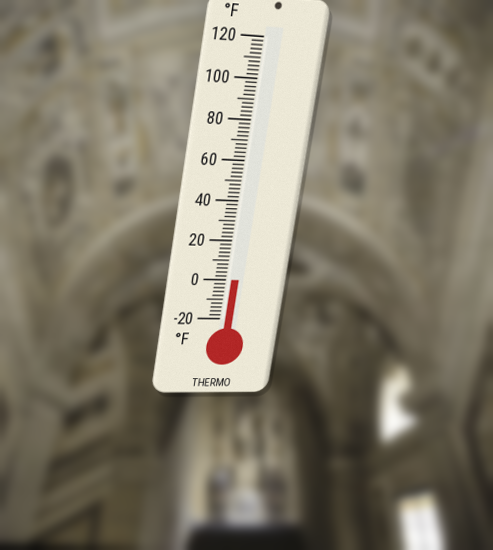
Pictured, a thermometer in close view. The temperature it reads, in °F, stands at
0 °F
